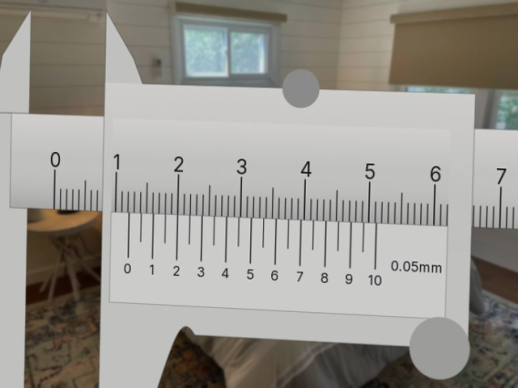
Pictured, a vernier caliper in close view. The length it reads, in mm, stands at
12.2 mm
